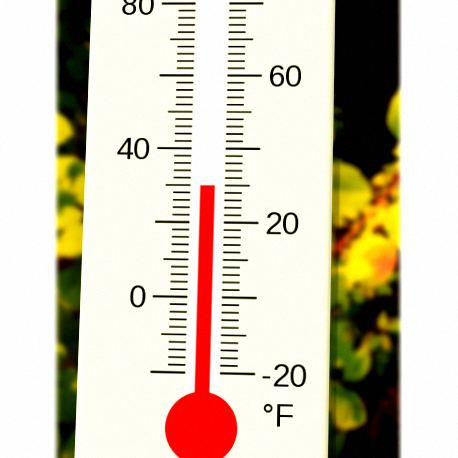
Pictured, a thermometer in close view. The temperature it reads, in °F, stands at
30 °F
